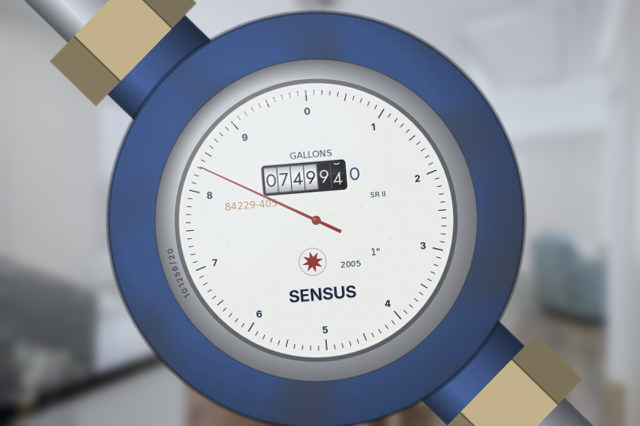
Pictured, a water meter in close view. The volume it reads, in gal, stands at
749938.3 gal
